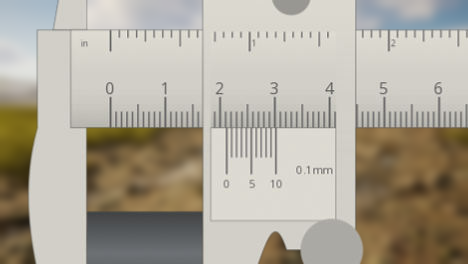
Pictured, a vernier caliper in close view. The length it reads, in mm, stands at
21.2 mm
